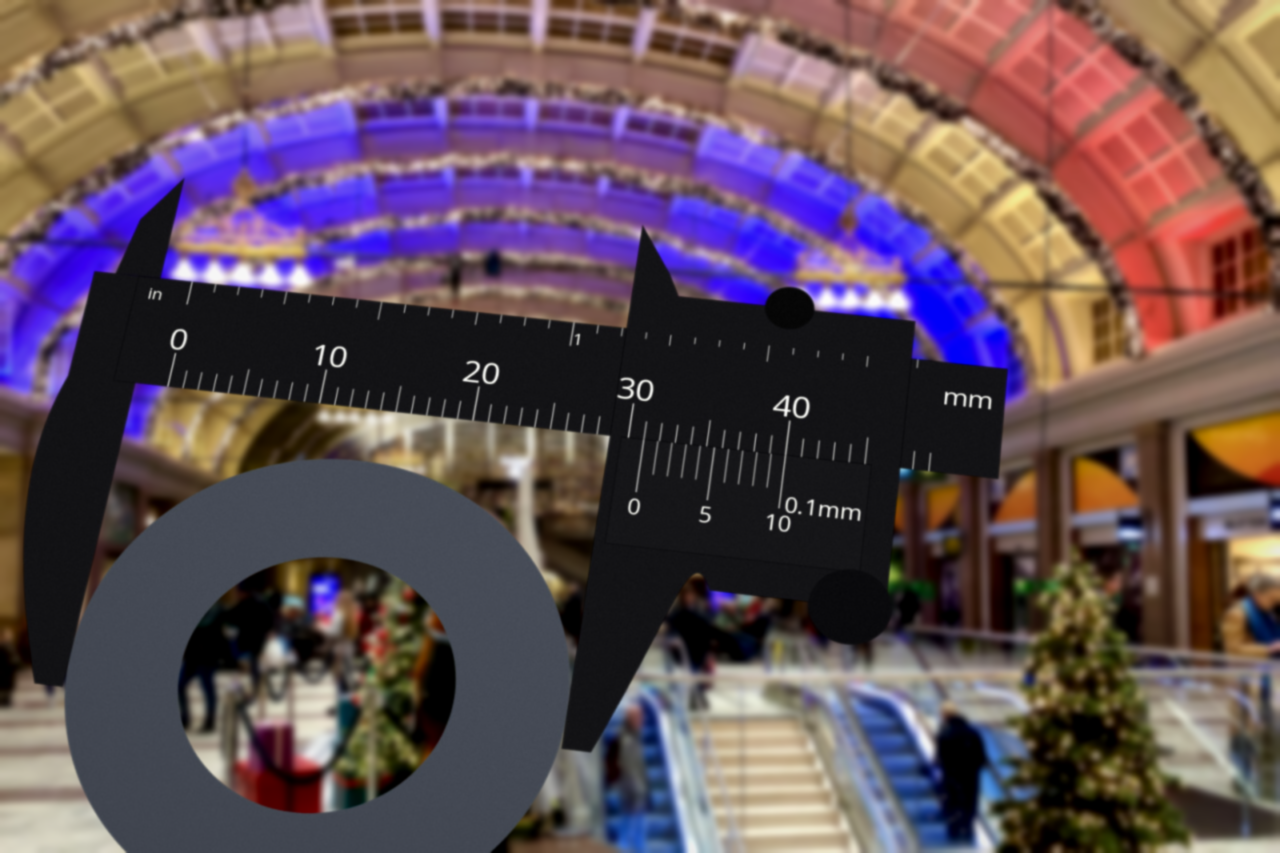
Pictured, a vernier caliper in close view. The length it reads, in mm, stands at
31.0 mm
